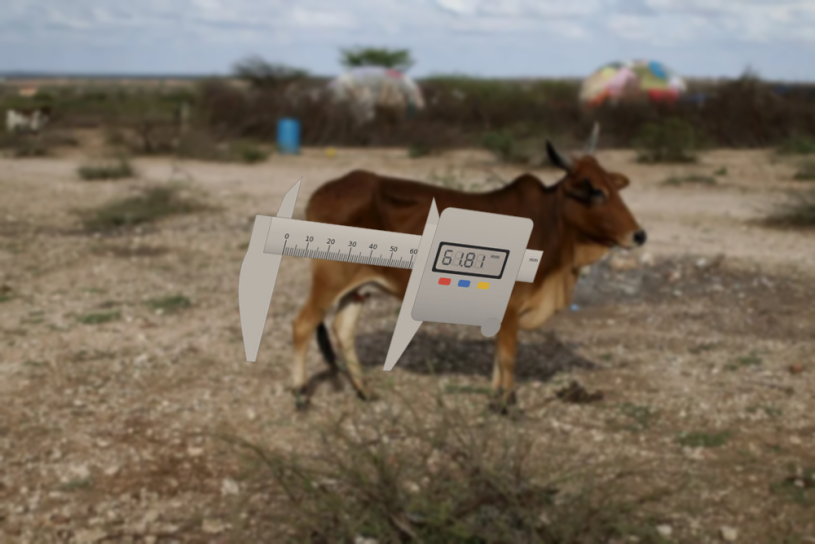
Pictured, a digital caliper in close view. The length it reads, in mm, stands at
61.81 mm
